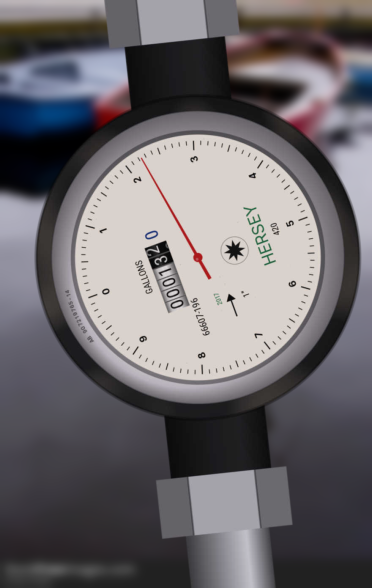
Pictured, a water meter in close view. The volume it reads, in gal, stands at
1322.2 gal
